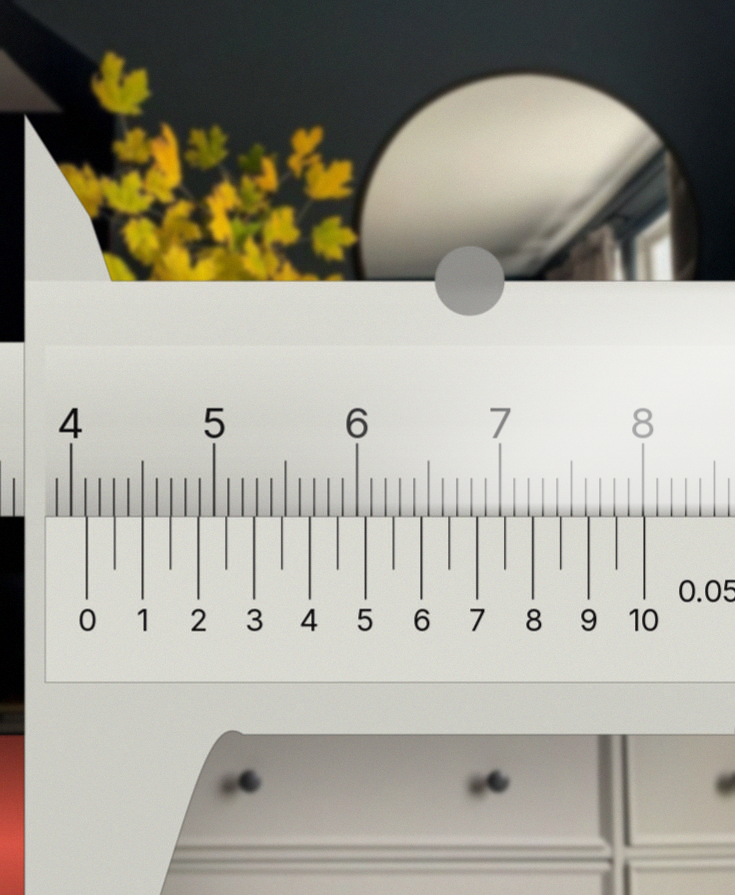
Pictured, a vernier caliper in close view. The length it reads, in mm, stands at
41.1 mm
